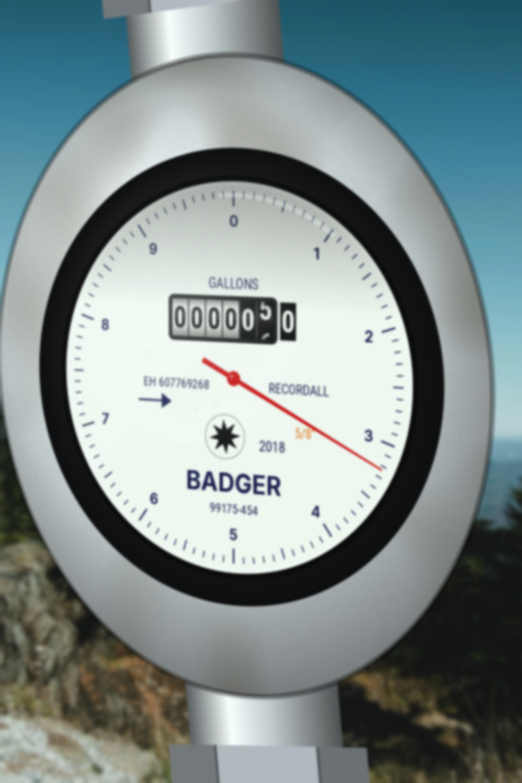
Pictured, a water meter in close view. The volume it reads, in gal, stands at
53.2 gal
